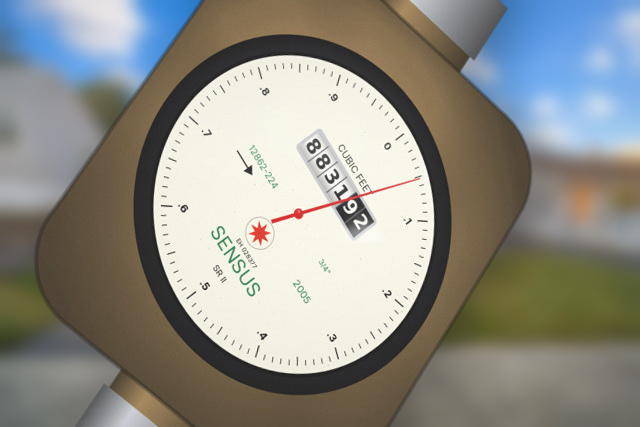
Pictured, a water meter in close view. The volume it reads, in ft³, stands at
883192.05 ft³
